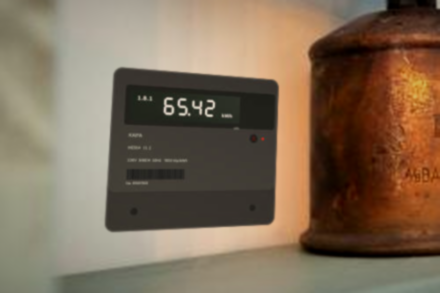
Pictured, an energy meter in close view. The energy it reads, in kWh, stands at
65.42 kWh
